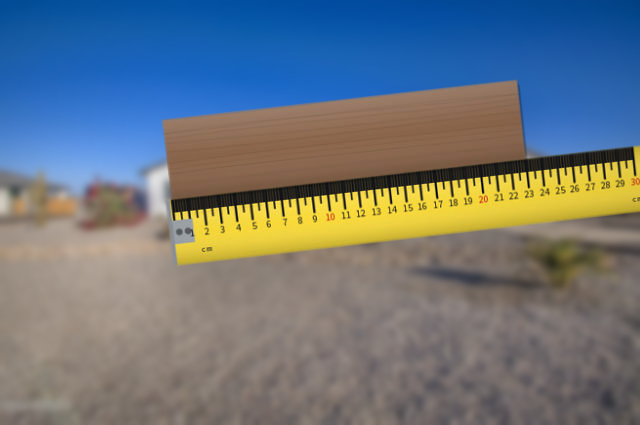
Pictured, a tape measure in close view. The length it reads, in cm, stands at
23 cm
